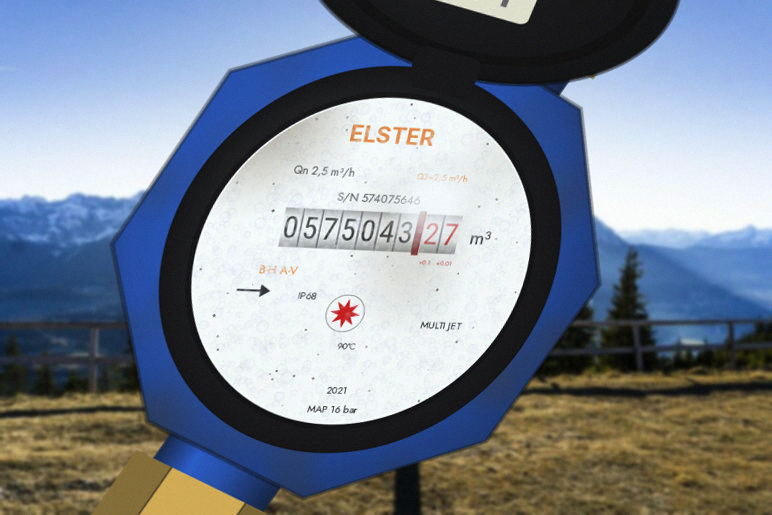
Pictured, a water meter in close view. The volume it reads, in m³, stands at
575043.27 m³
